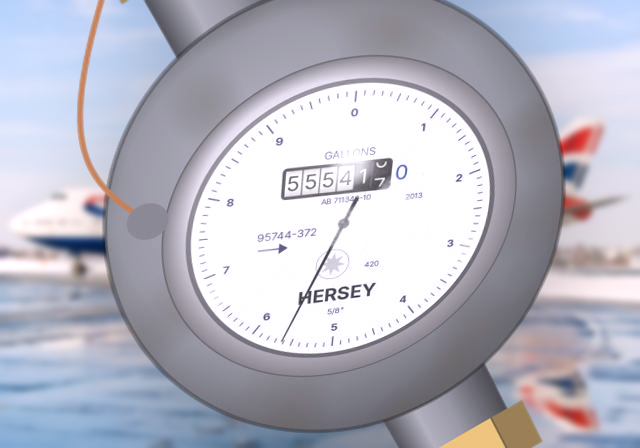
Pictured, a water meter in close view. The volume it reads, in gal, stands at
5554165.6 gal
